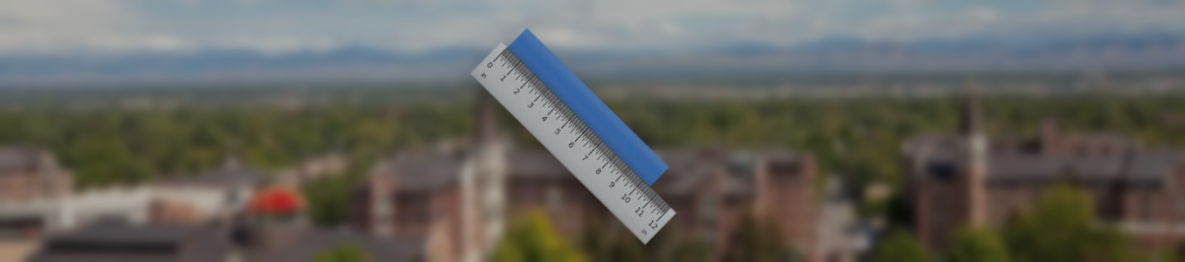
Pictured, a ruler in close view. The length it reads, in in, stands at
10.5 in
